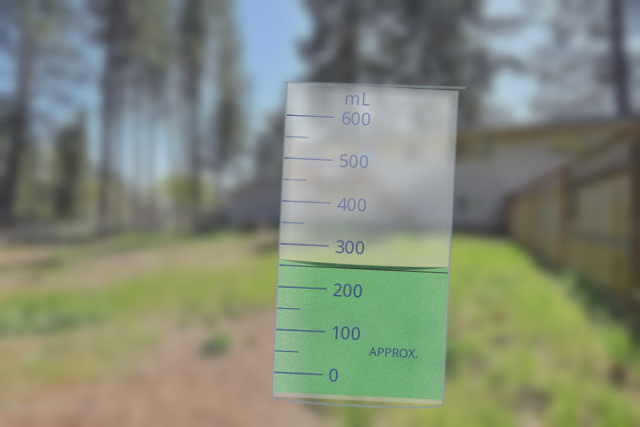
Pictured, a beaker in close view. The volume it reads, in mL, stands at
250 mL
